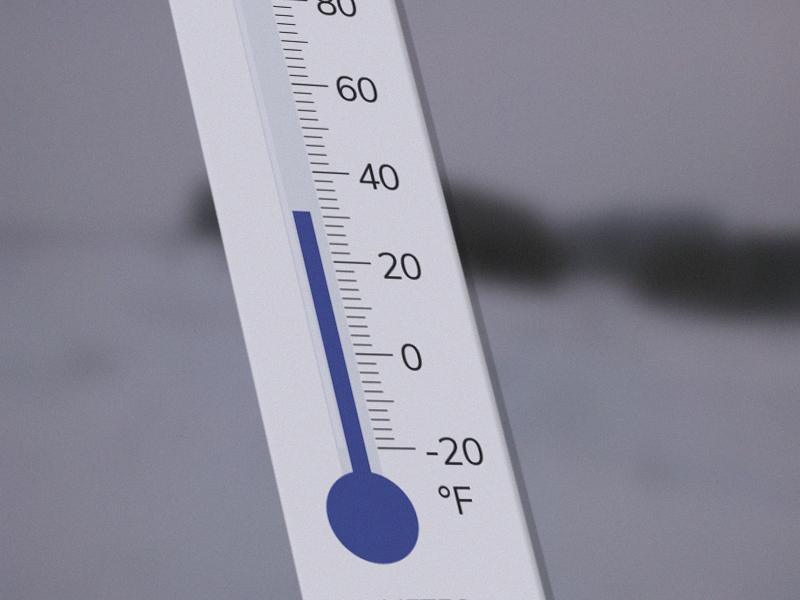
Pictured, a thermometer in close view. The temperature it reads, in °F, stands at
31 °F
